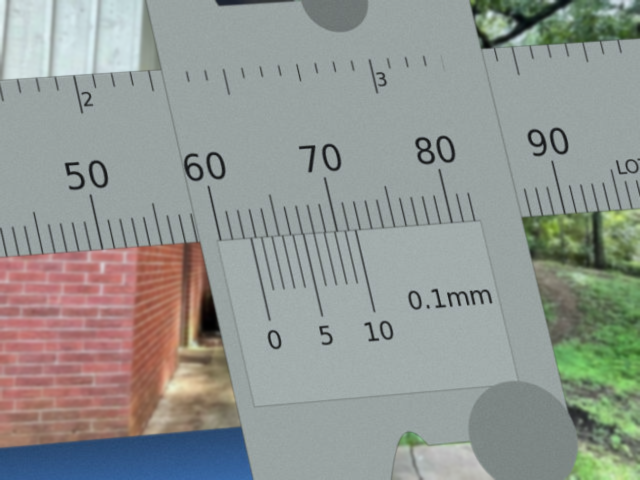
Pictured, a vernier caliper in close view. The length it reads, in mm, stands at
62.6 mm
